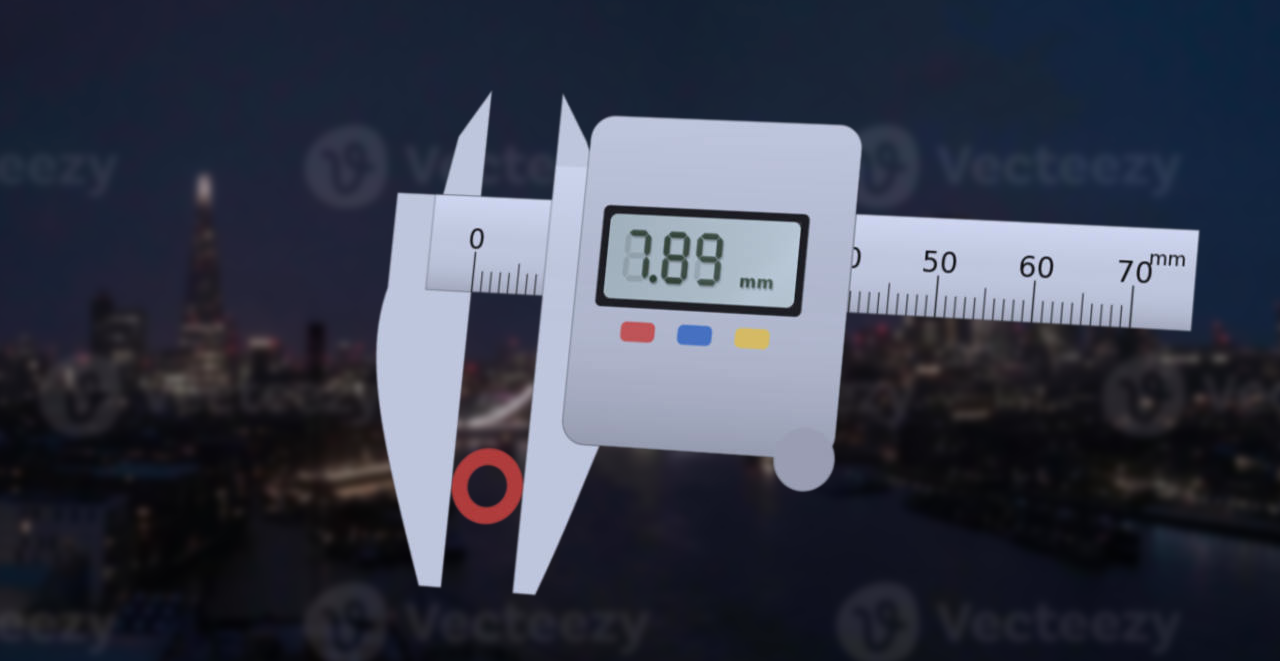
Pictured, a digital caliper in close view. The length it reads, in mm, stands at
7.89 mm
